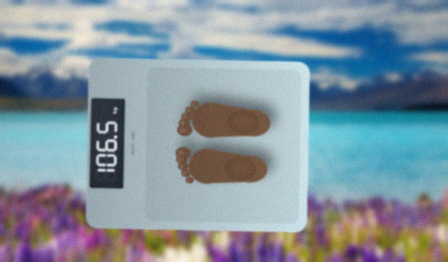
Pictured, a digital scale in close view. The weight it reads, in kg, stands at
106.5 kg
